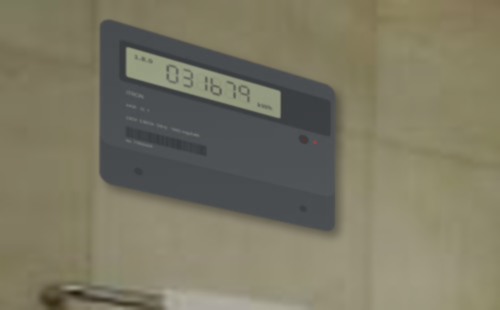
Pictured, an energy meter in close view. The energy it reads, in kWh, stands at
31679 kWh
